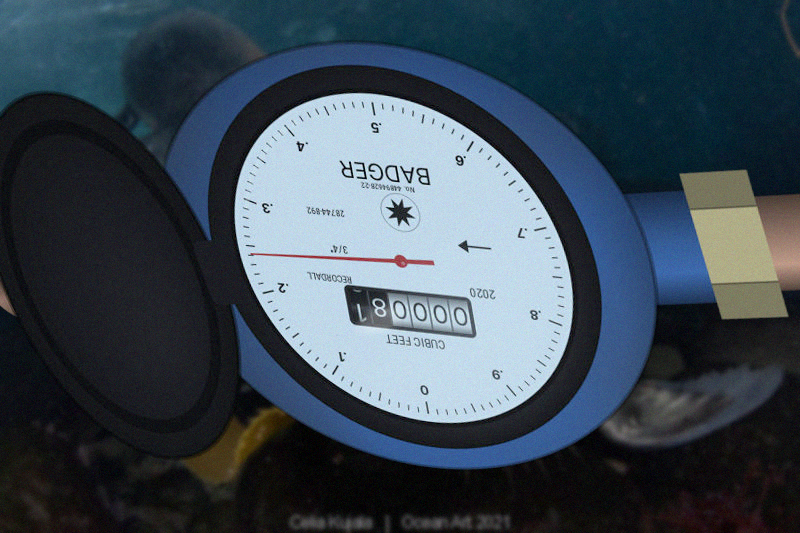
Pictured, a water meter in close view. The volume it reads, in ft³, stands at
81.24 ft³
